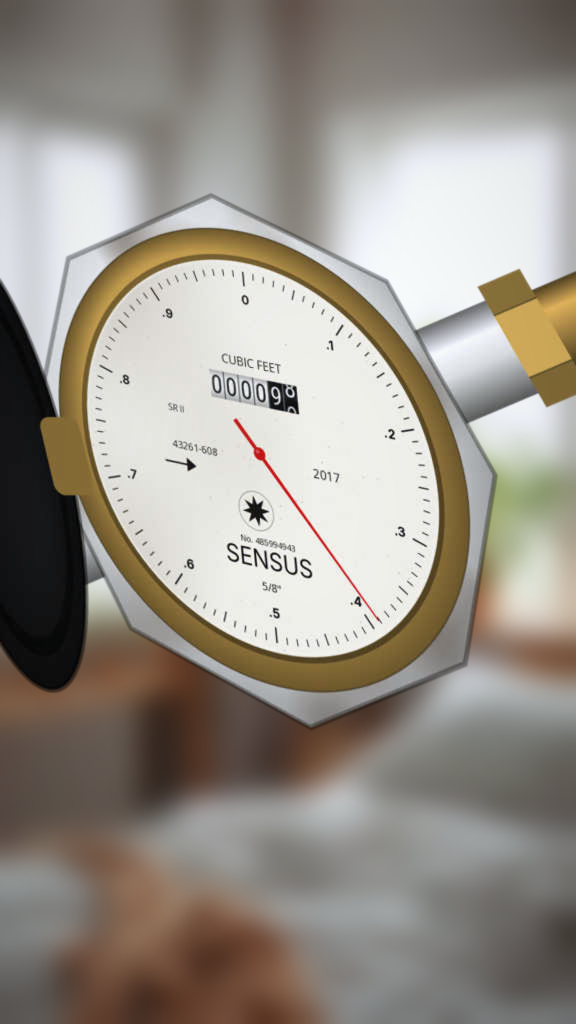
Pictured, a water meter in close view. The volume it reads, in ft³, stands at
98.39 ft³
